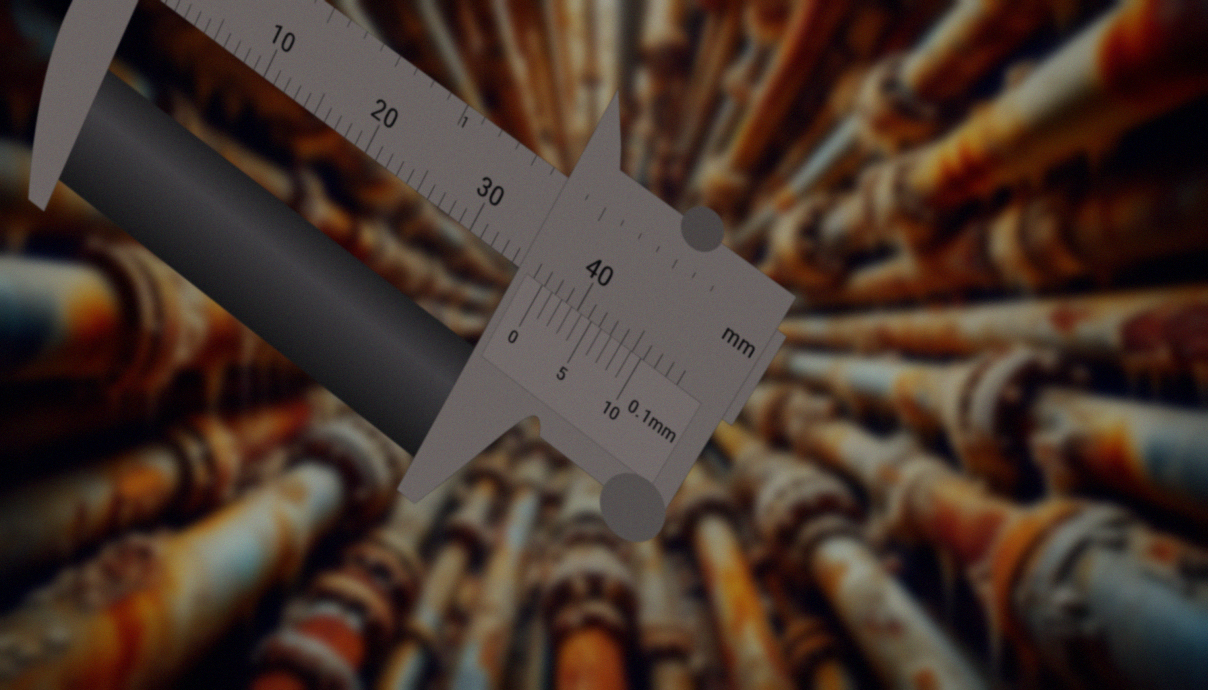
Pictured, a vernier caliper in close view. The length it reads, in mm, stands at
36.8 mm
